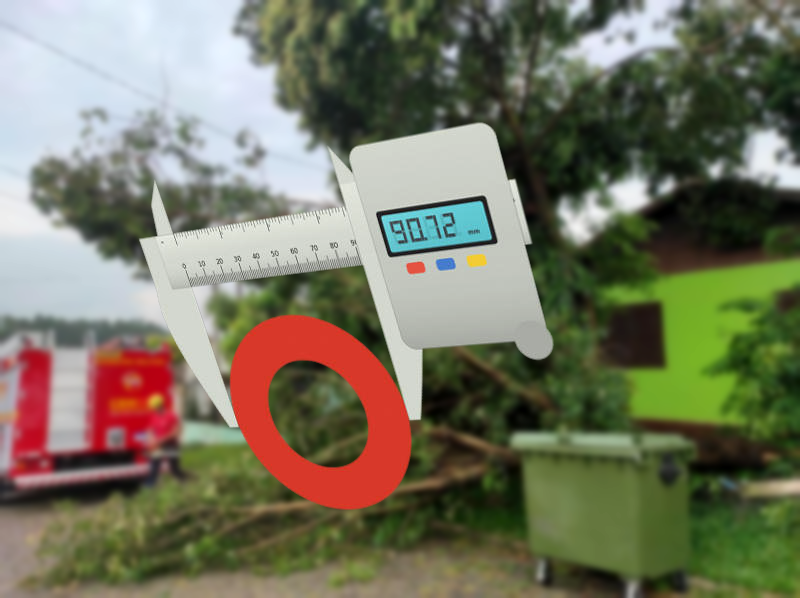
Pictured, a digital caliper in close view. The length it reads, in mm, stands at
90.72 mm
